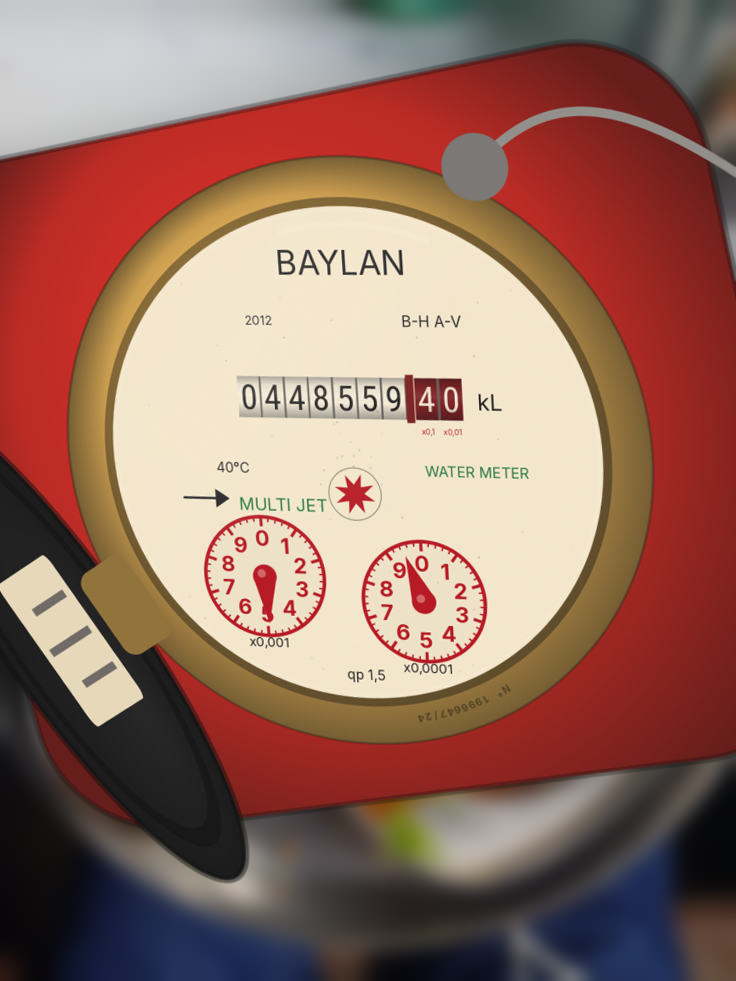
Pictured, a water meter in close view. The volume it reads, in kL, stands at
448559.4049 kL
